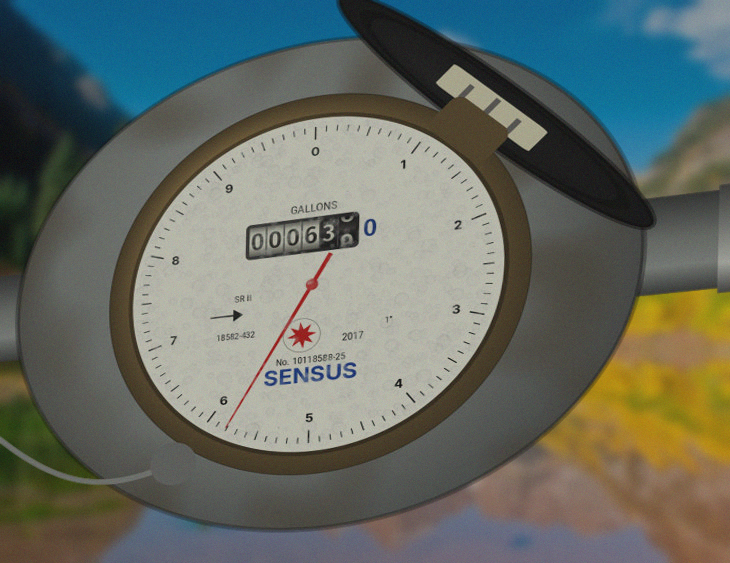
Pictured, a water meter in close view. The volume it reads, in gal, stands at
6385.8 gal
